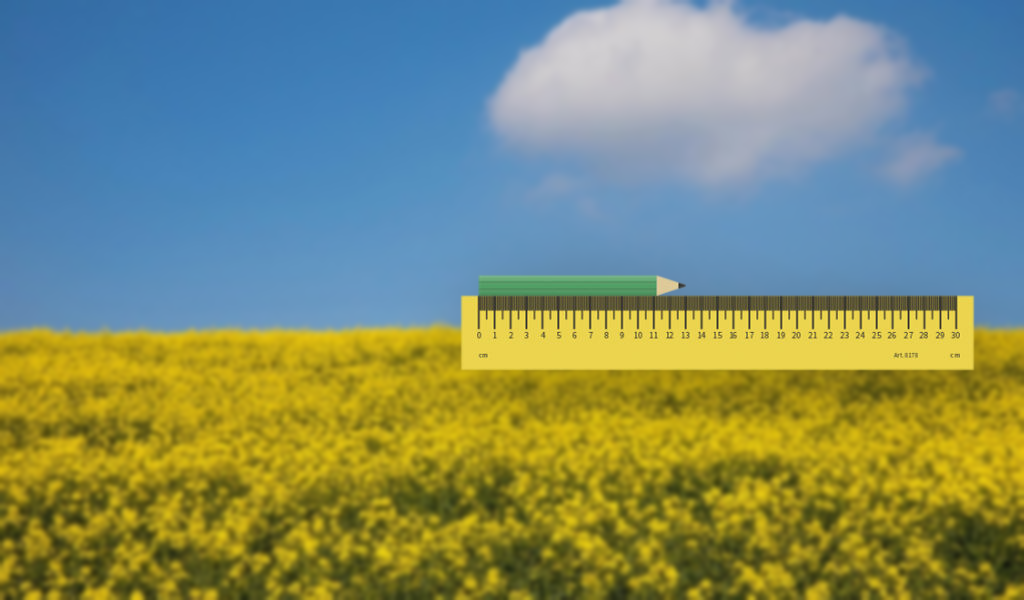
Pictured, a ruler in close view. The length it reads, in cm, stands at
13 cm
